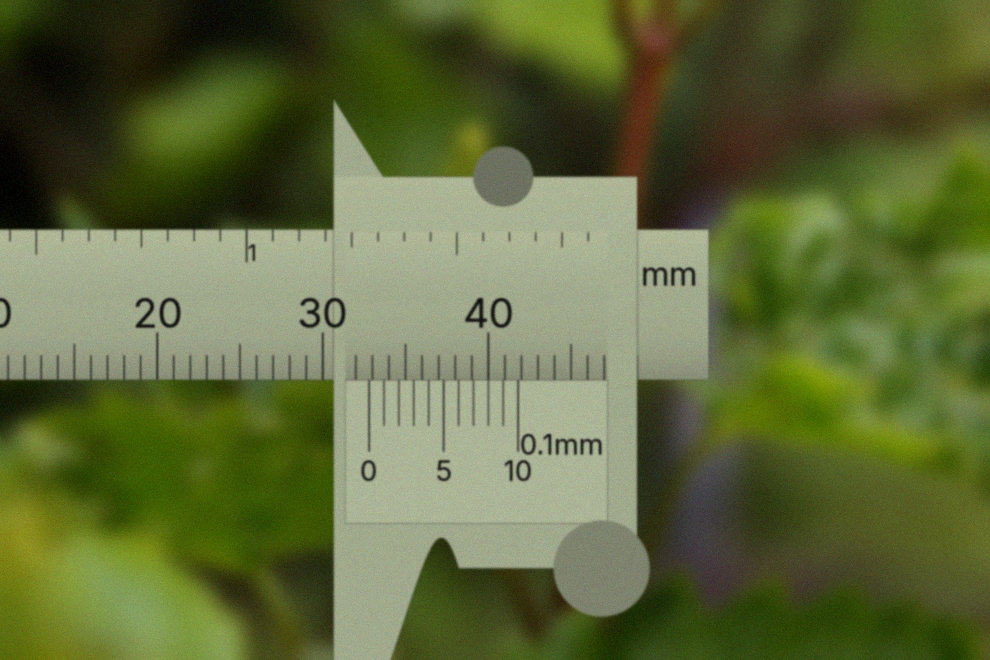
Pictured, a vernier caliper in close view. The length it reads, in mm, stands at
32.8 mm
